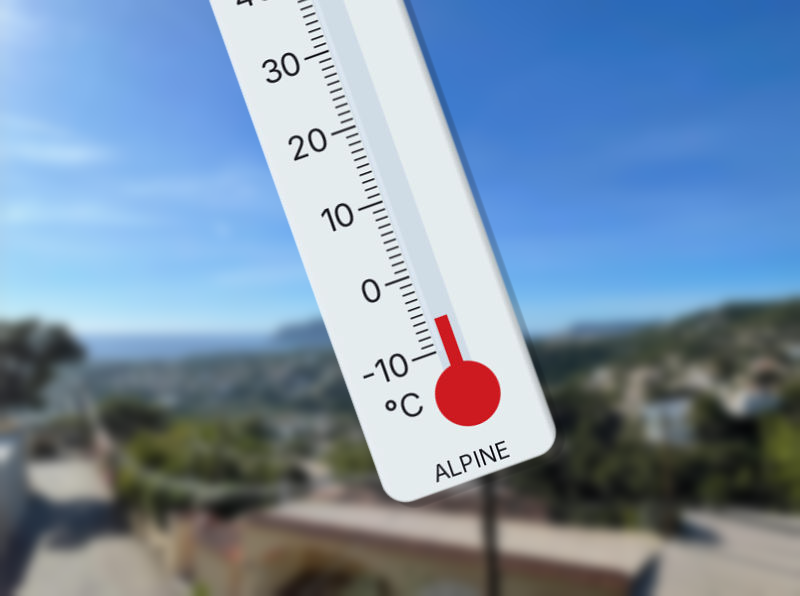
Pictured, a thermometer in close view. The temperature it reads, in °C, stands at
-6 °C
